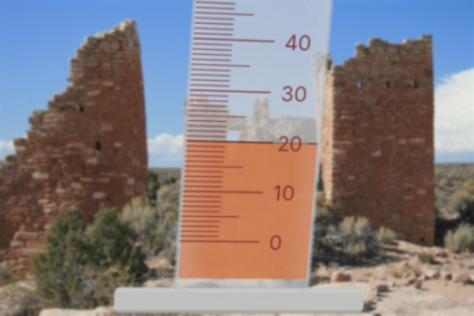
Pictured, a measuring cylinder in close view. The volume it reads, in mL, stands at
20 mL
